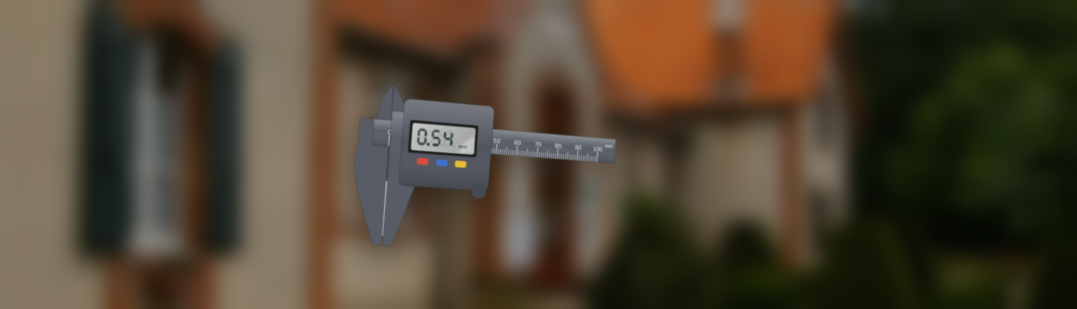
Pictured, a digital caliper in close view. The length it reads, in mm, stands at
0.54 mm
